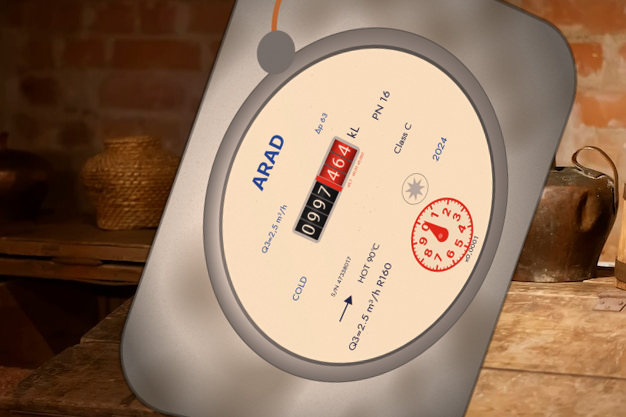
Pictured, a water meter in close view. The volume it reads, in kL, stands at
997.4640 kL
